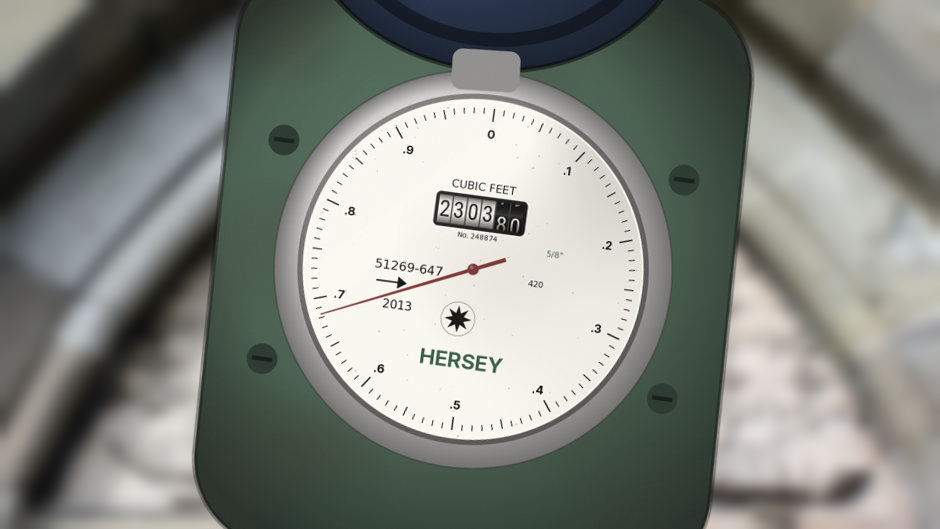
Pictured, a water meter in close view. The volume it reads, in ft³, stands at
230379.68 ft³
